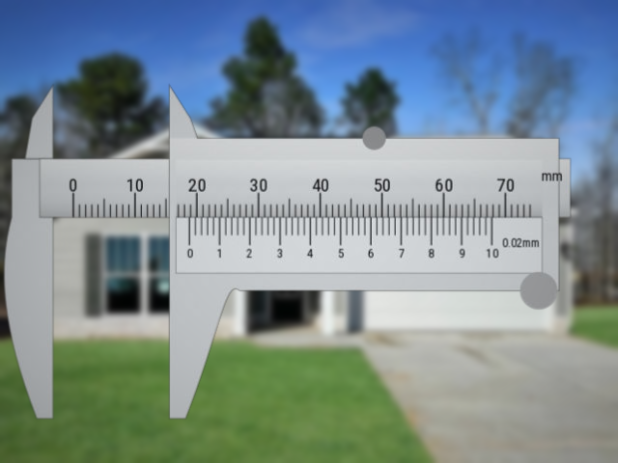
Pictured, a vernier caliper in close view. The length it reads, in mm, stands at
18.8 mm
